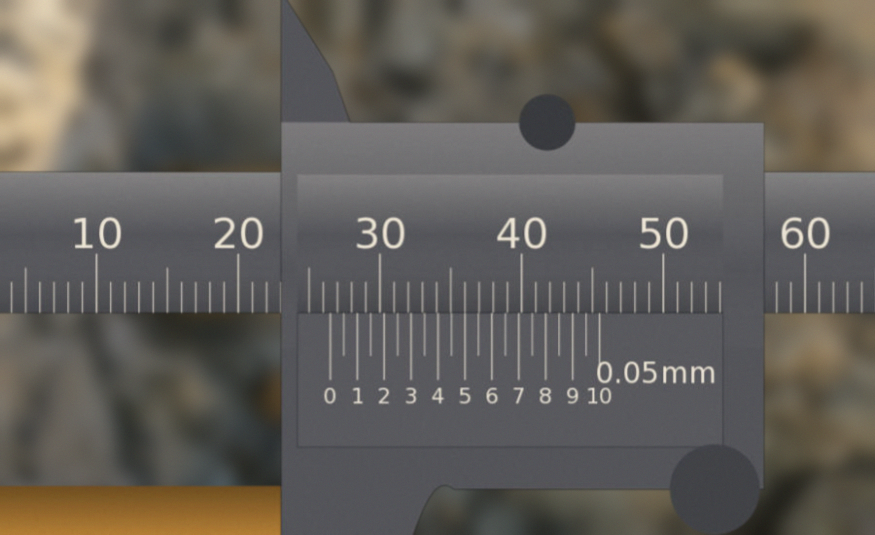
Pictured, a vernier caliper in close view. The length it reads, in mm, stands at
26.5 mm
